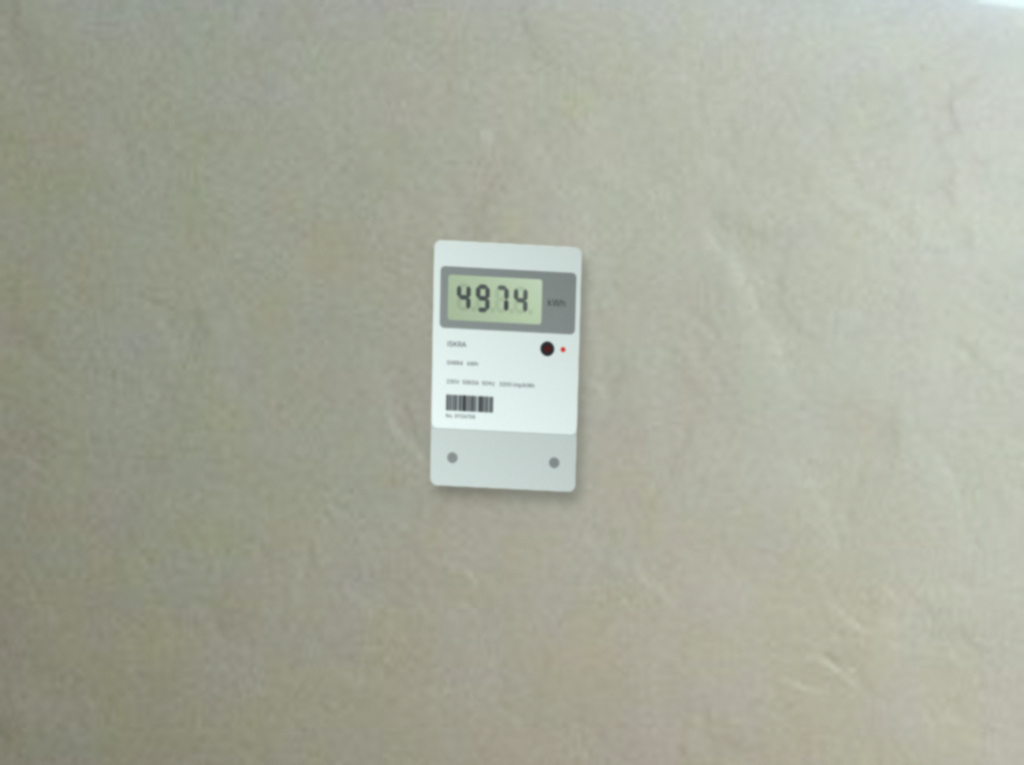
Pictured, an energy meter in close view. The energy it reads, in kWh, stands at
4974 kWh
